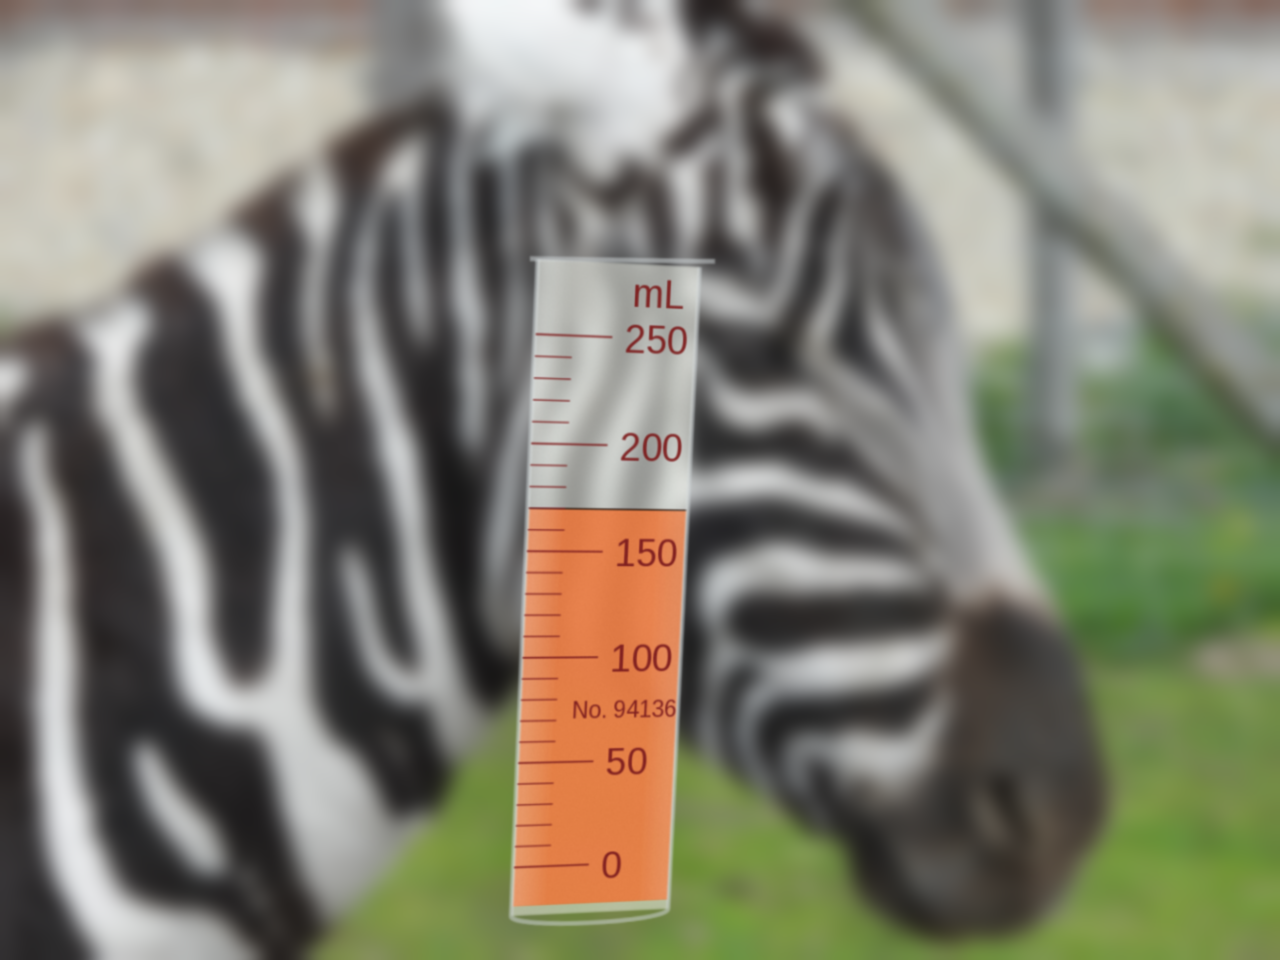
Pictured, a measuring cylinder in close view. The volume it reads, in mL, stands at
170 mL
